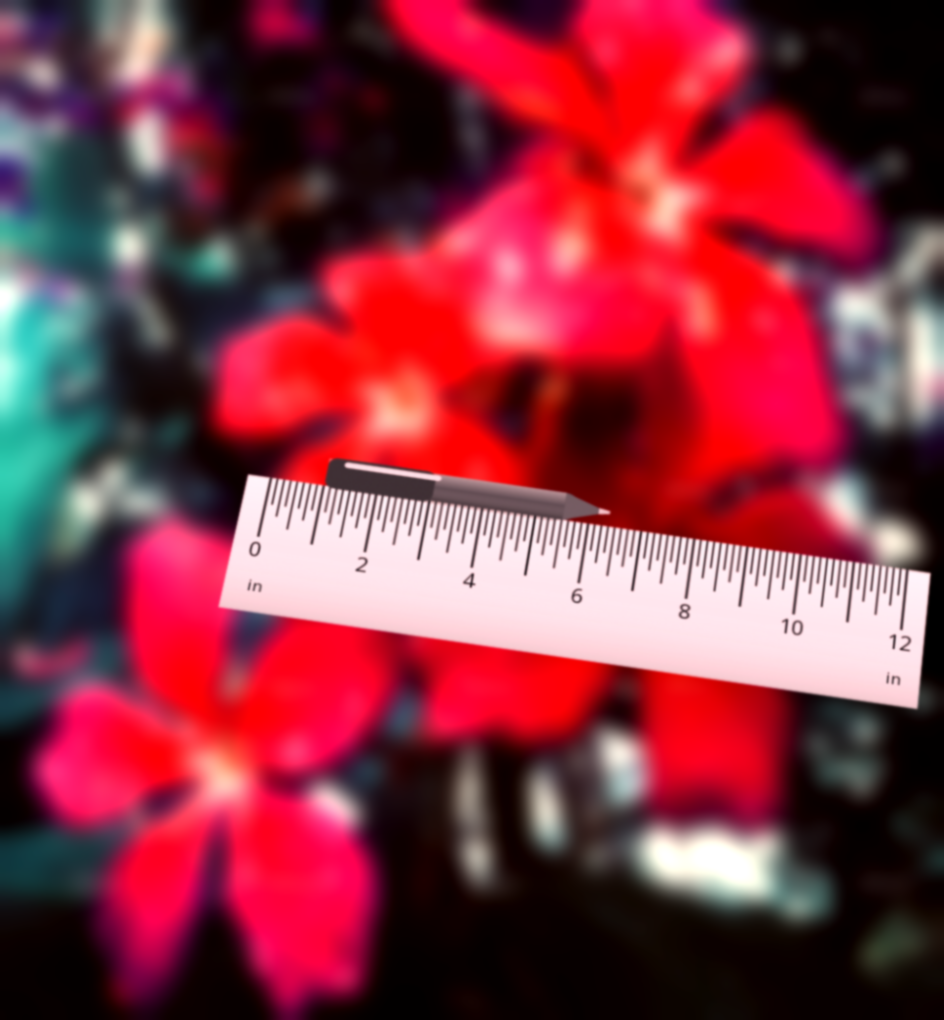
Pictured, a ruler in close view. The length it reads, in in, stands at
5.375 in
